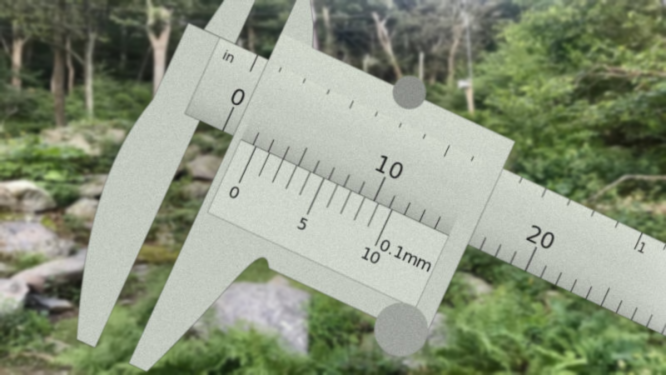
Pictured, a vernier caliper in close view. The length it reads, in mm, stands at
2.2 mm
